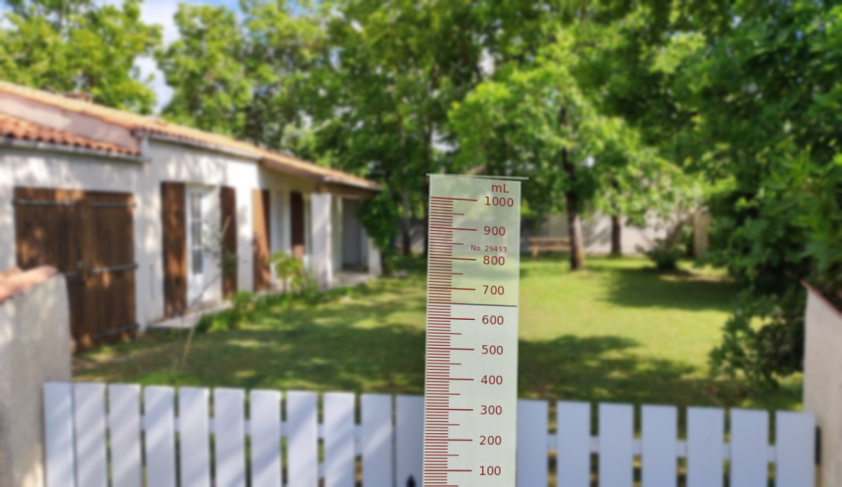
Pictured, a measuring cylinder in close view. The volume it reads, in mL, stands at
650 mL
